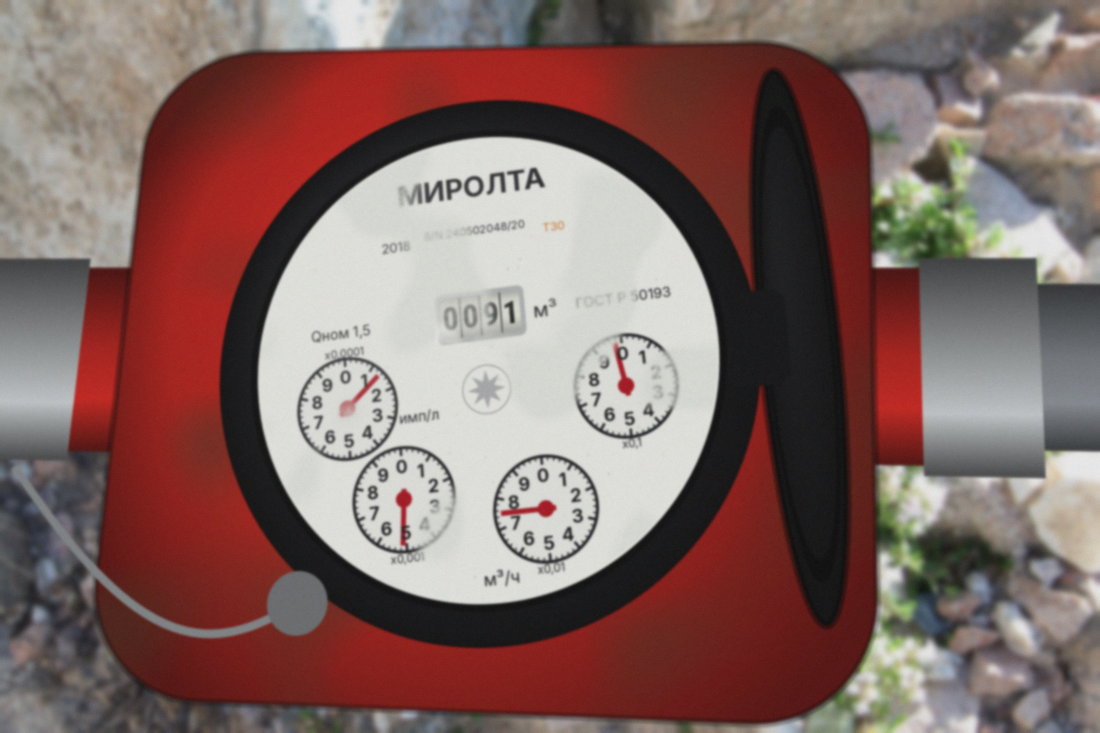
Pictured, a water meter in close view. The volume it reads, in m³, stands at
90.9751 m³
